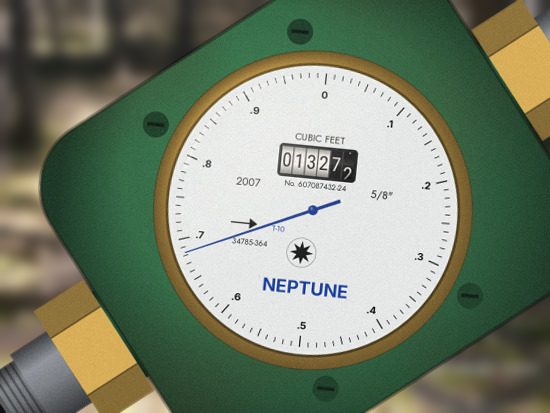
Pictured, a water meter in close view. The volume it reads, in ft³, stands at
13271.68 ft³
